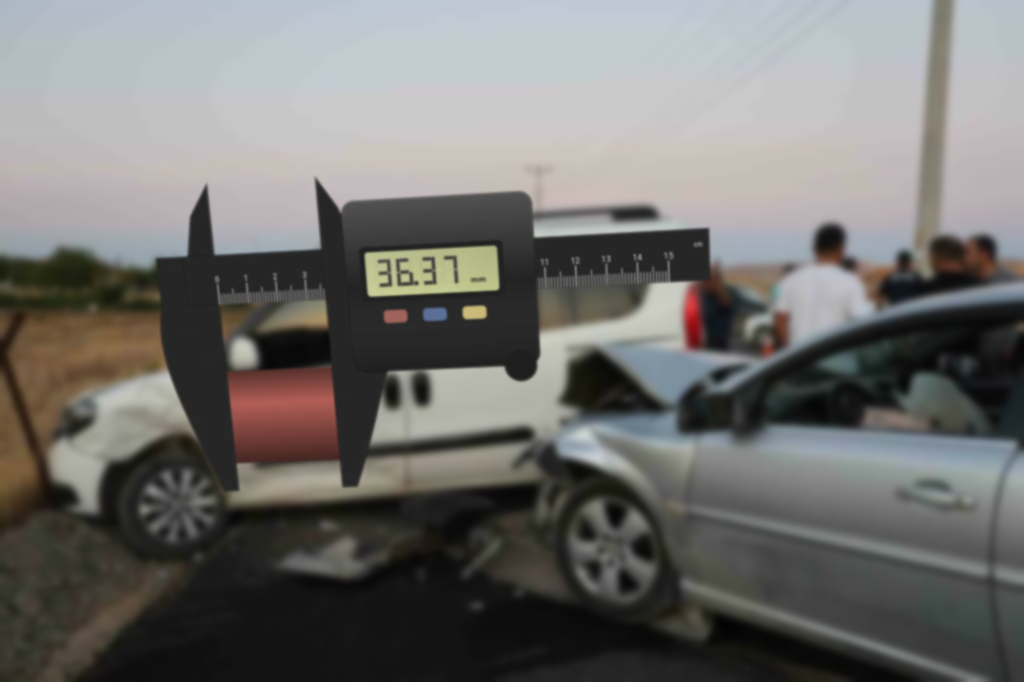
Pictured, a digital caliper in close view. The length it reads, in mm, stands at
36.37 mm
